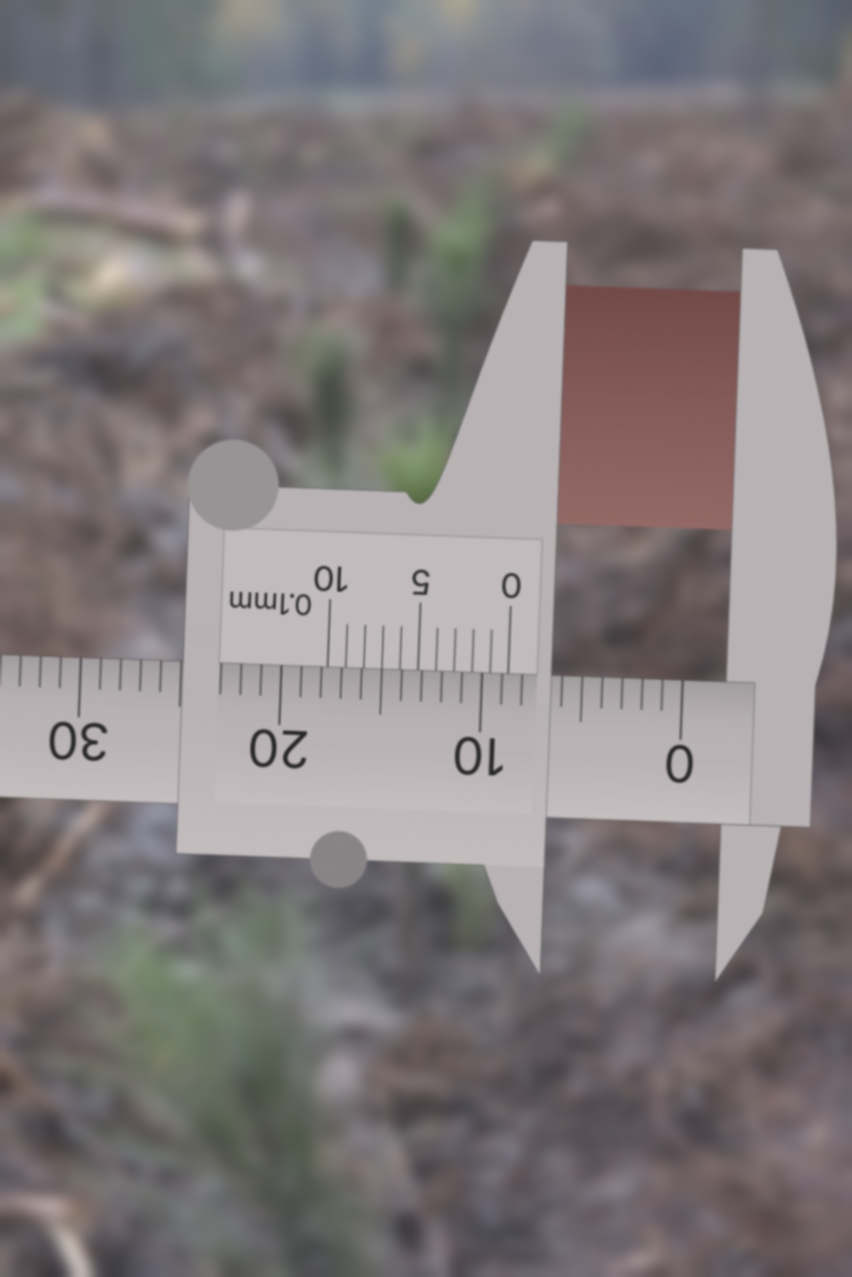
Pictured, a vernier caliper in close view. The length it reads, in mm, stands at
8.7 mm
